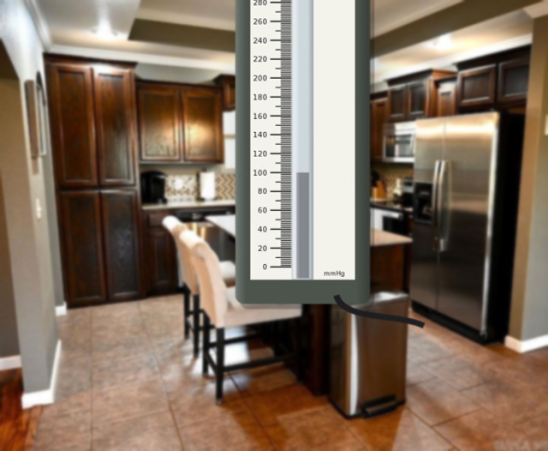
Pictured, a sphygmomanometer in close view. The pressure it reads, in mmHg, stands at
100 mmHg
